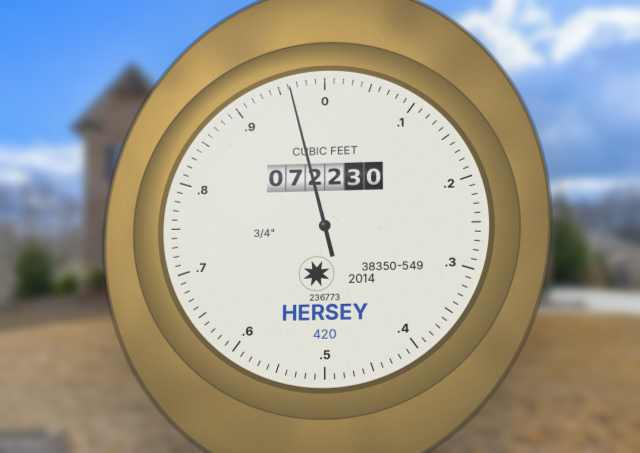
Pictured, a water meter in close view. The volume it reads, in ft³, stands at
72229.96 ft³
